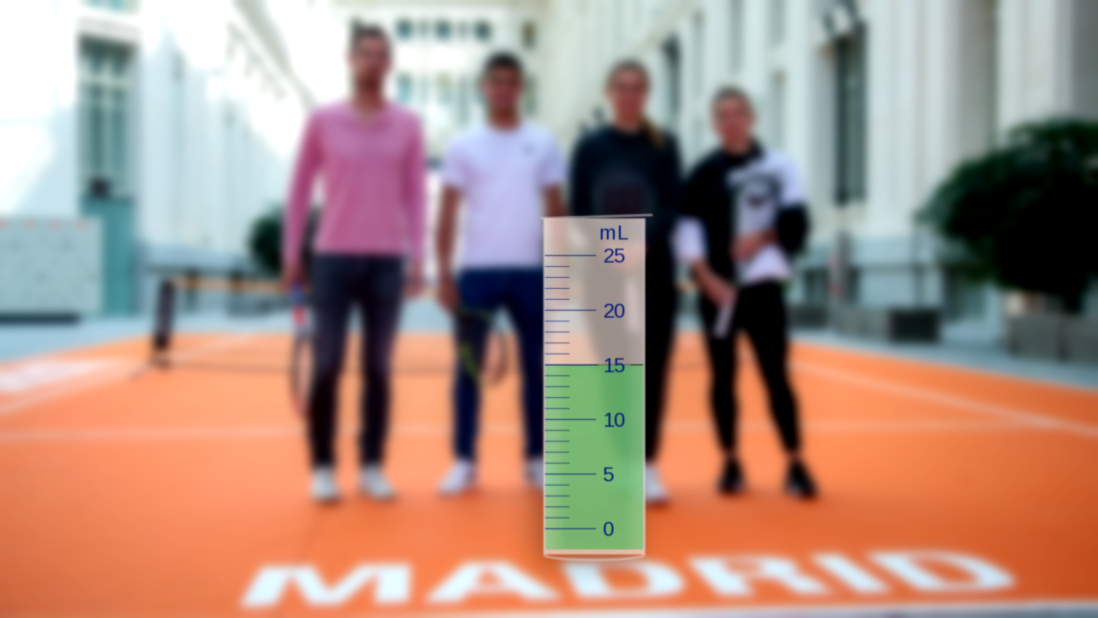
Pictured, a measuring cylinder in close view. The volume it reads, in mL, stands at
15 mL
